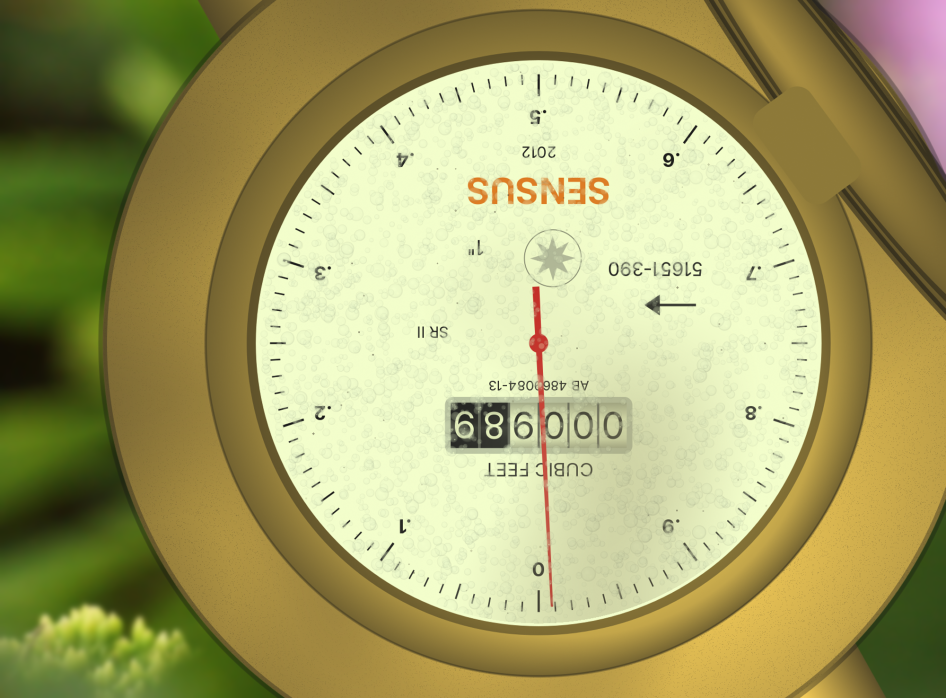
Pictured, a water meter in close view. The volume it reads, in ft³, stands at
988.99 ft³
